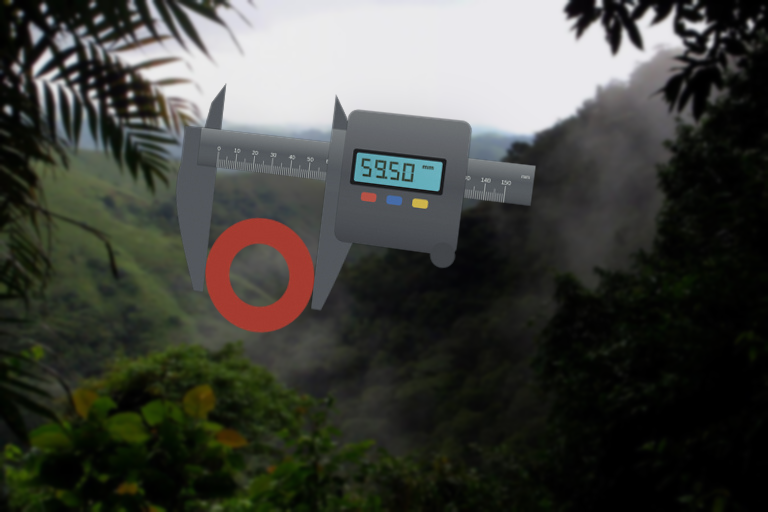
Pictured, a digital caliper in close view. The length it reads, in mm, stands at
59.50 mm
